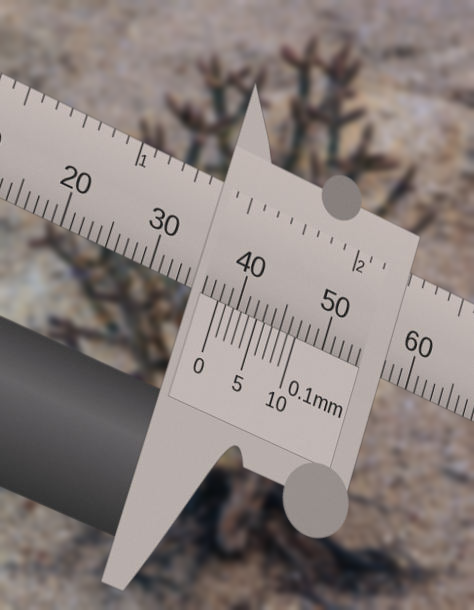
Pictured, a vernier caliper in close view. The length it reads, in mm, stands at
37.8 mm
